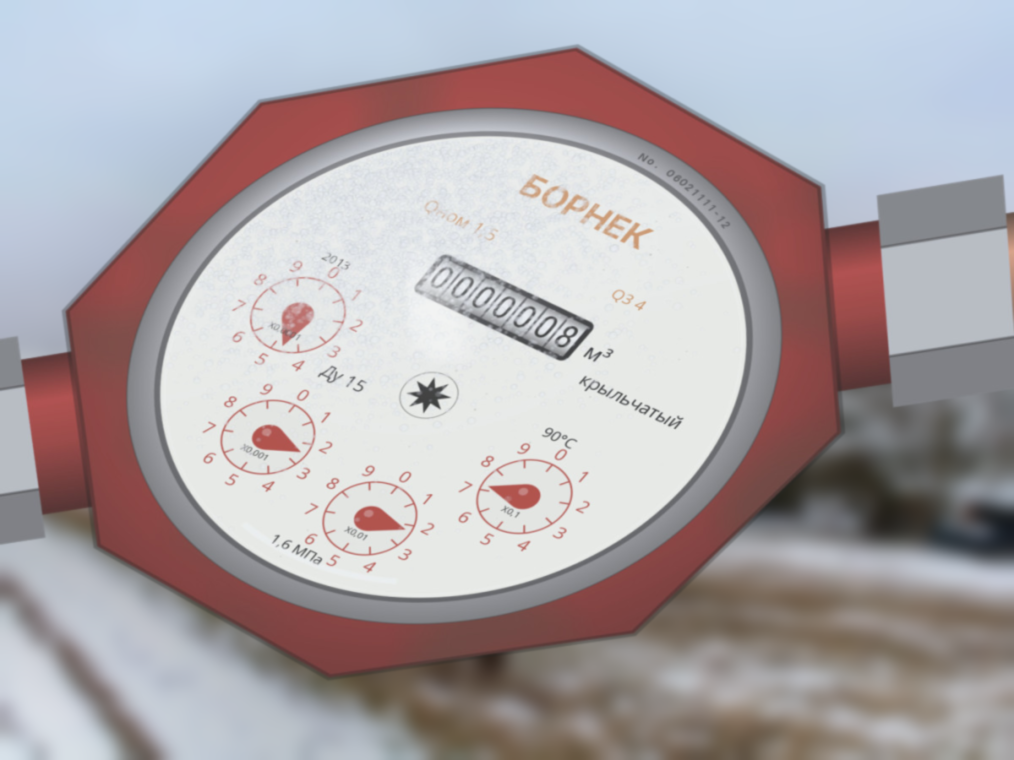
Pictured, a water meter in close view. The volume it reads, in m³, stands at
8.7224 m³
